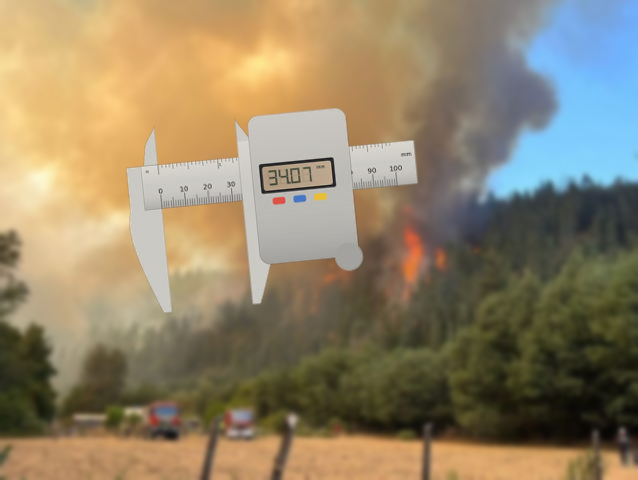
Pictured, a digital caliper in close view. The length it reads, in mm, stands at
34.07 mm
